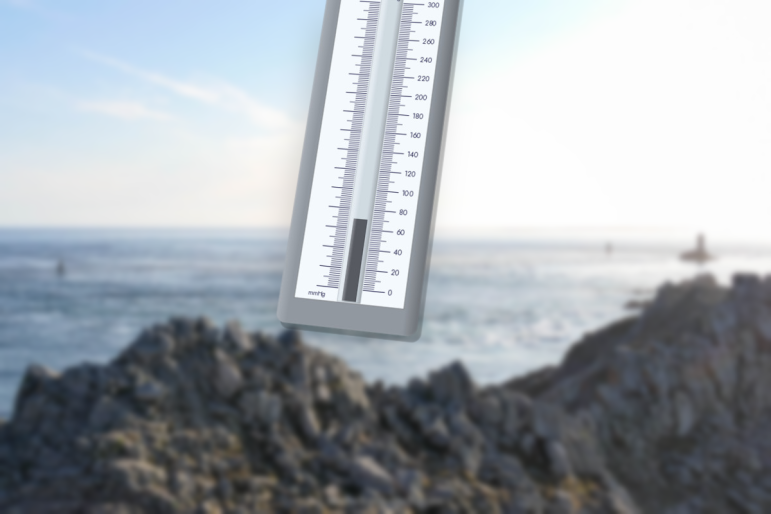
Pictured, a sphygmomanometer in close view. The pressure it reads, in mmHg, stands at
70 mmHg
